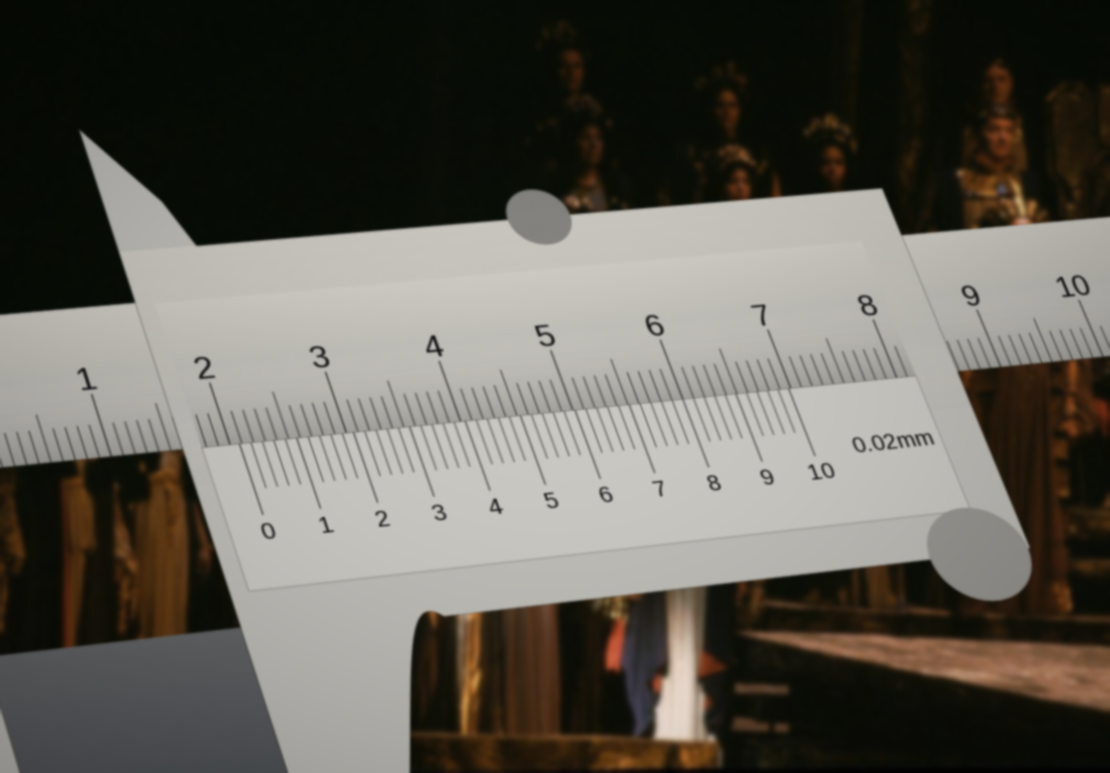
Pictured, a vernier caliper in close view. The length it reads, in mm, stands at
20.8 mm
